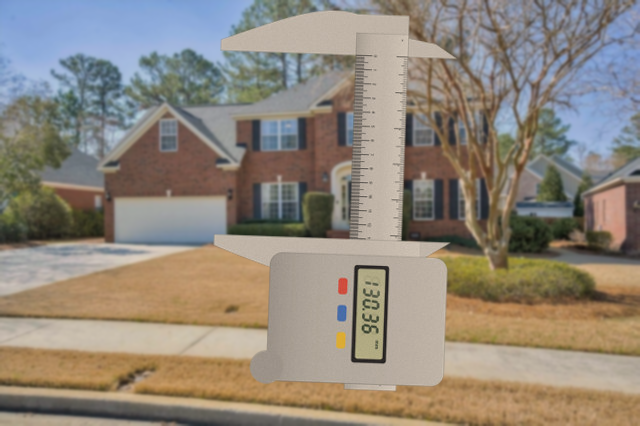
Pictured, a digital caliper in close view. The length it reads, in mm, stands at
130.36 mm
